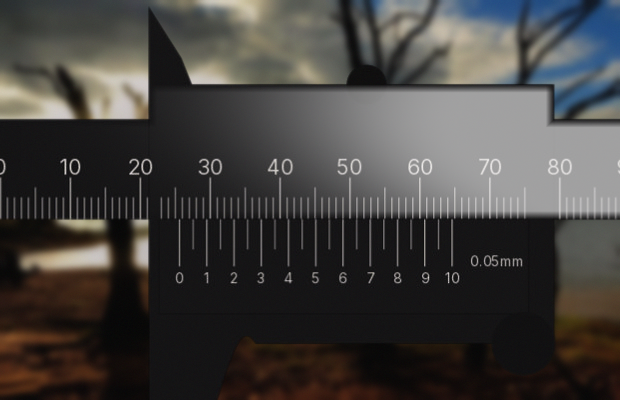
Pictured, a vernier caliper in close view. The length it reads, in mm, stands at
25.6 mm
